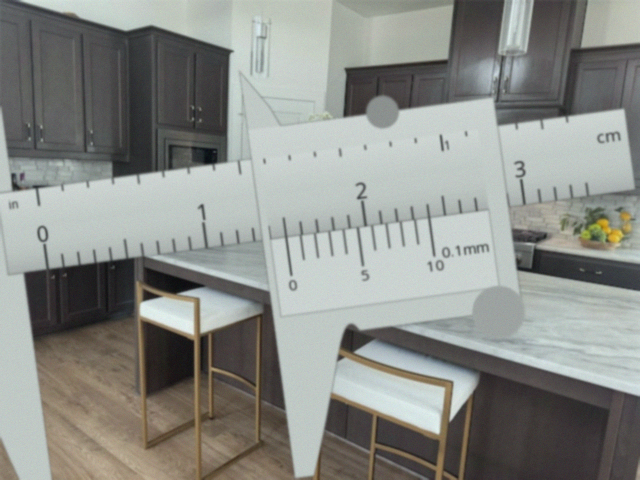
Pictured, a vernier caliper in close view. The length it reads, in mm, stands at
15.0 mm
